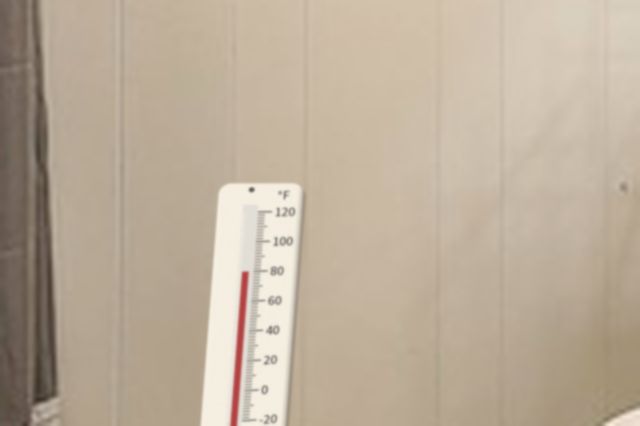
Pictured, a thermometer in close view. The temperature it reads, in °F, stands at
80 °F
